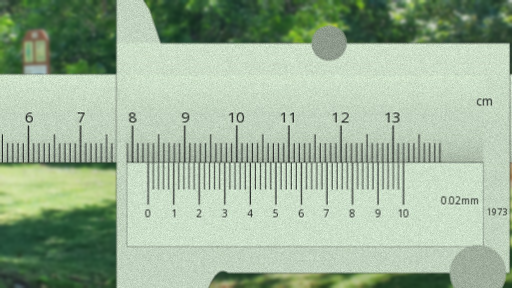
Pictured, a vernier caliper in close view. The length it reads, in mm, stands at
83.0 mm
